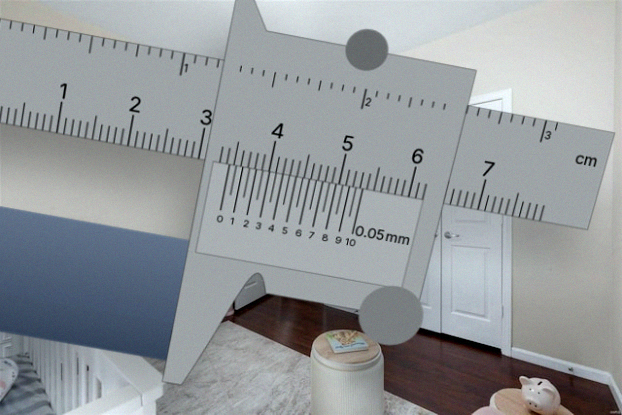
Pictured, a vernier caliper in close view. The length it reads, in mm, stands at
34.4 mm
